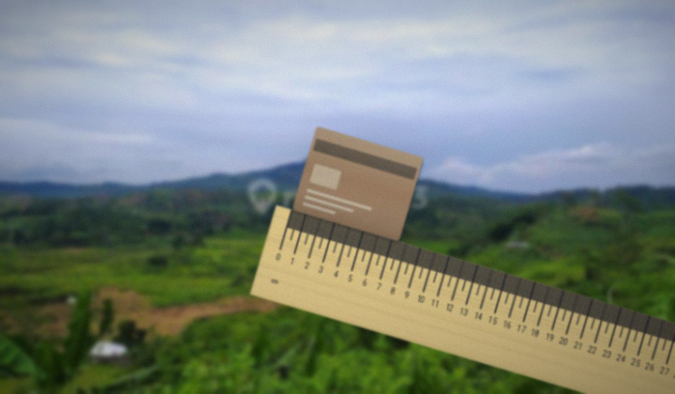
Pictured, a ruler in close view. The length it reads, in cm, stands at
7.5 cm
